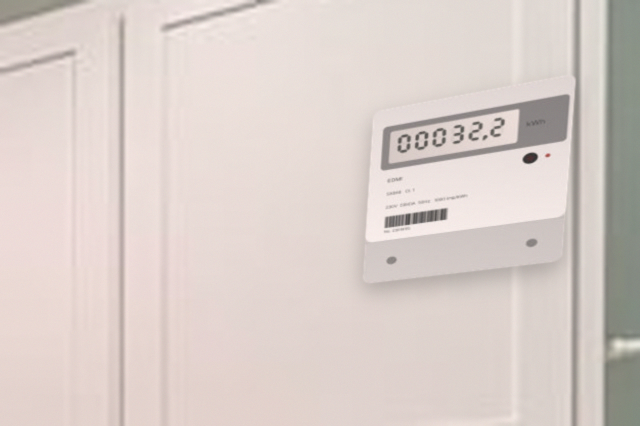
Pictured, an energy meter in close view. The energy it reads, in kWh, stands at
32.2 kWh
